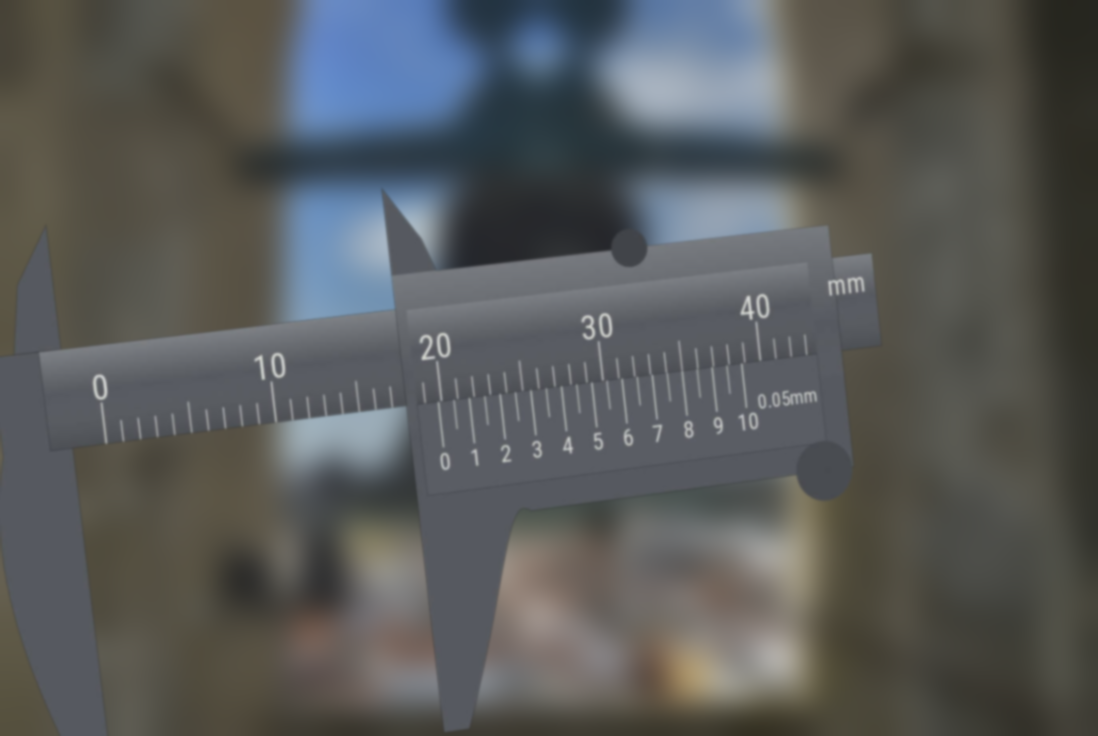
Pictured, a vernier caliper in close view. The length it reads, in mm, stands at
19.8 mm
